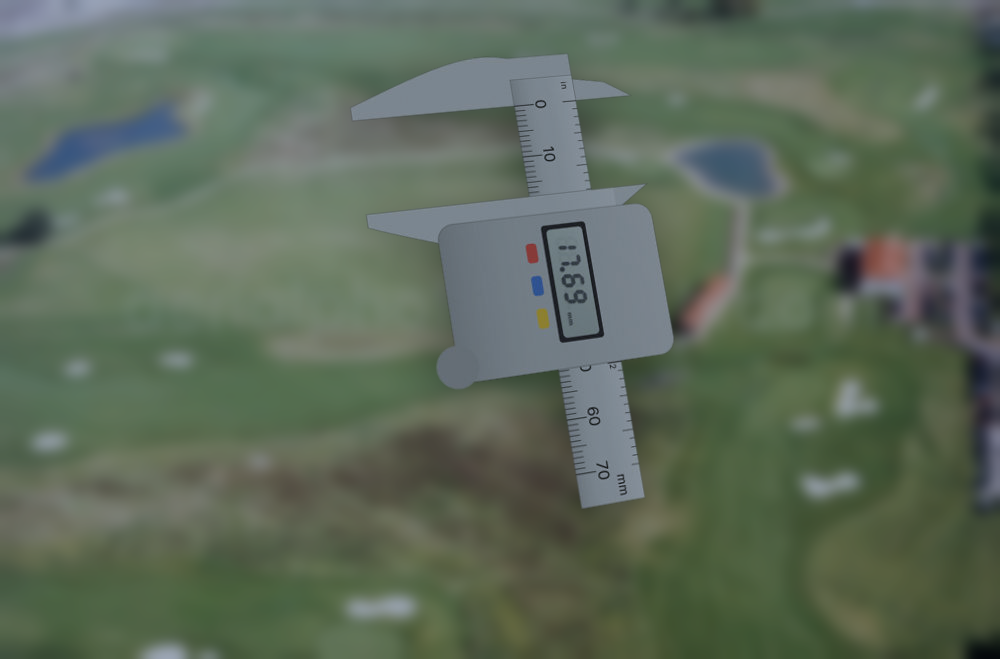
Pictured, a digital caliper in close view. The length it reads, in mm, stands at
17.69 mm
